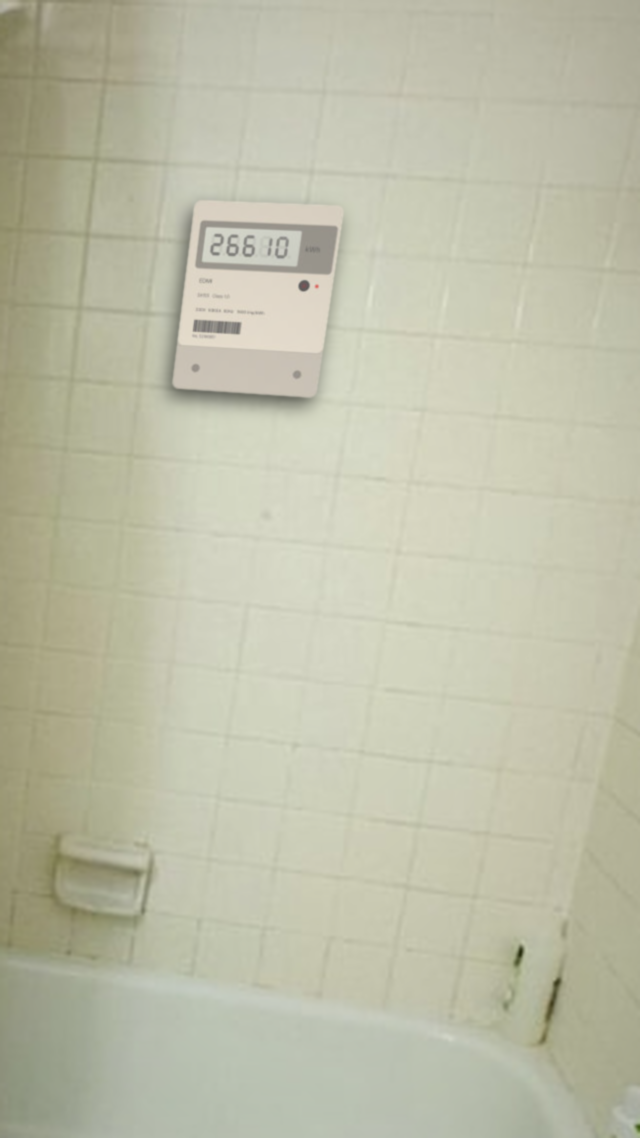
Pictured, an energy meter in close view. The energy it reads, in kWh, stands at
26610 kWh
